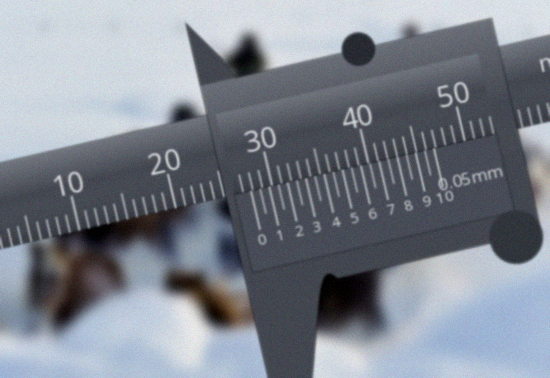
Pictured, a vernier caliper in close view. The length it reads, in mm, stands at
27.8 mm
